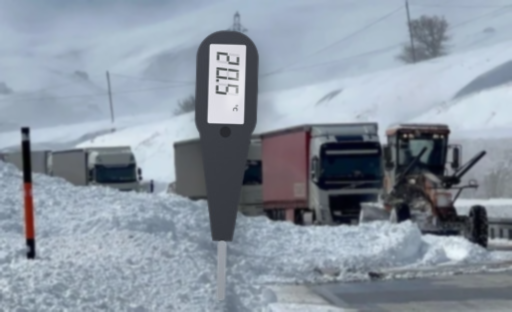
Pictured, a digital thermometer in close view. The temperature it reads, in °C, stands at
20.5 °C
